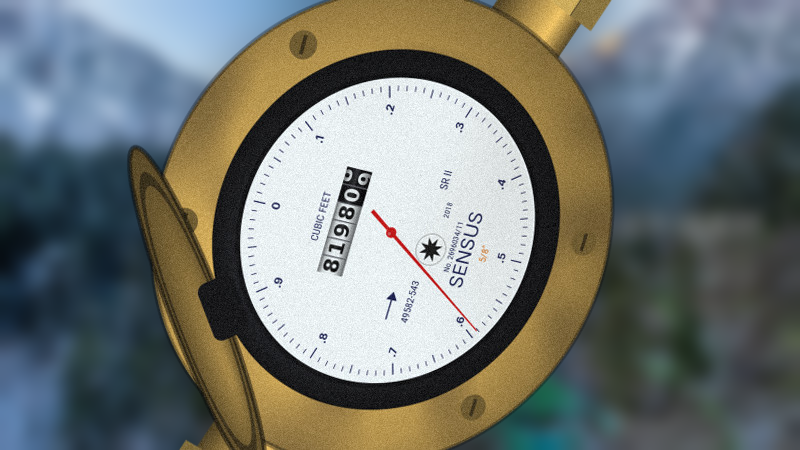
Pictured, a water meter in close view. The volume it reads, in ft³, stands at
819808.59 ft³
